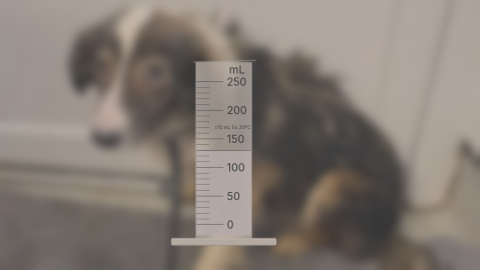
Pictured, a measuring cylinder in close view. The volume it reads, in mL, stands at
130 mL
